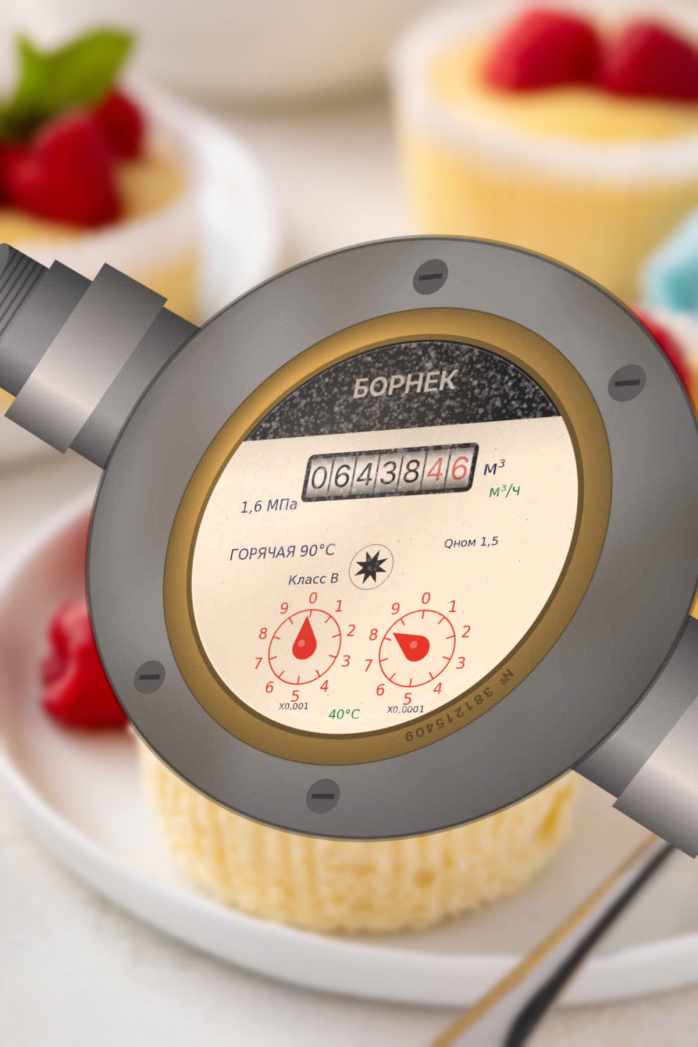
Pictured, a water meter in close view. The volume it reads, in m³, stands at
6438.4598 m³
